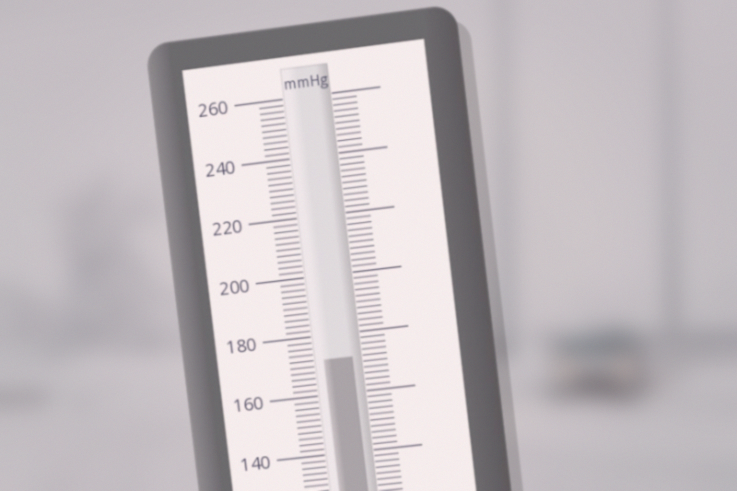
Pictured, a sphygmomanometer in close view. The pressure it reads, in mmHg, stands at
172 mmHg
